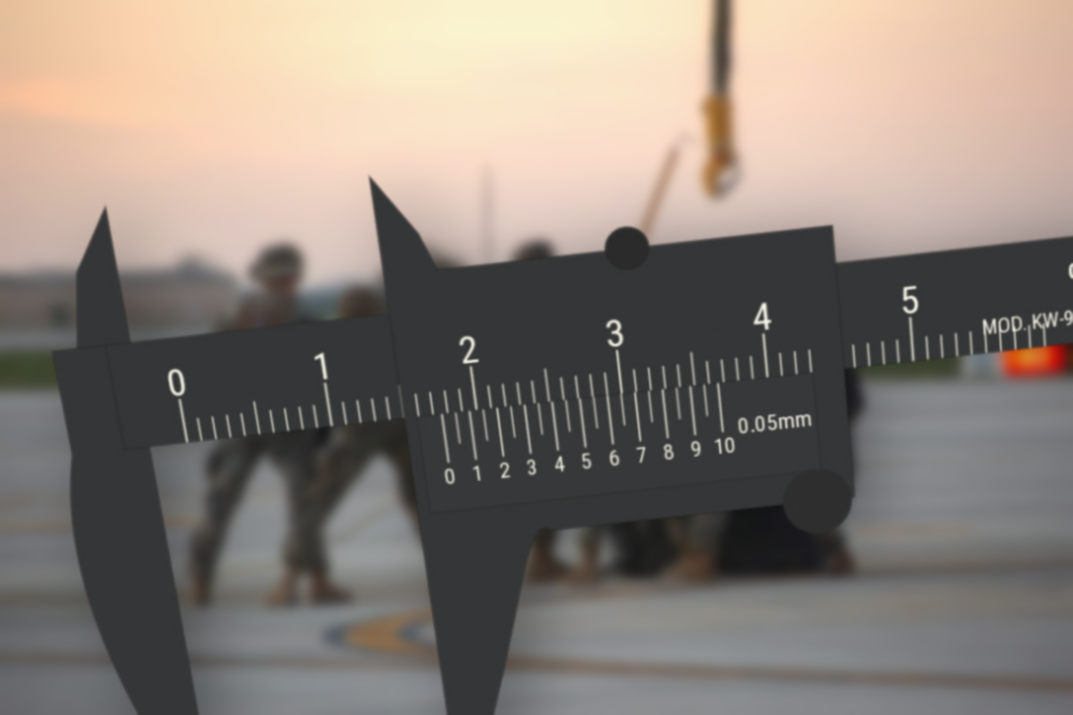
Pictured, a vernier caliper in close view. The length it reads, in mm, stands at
17.6 mm
